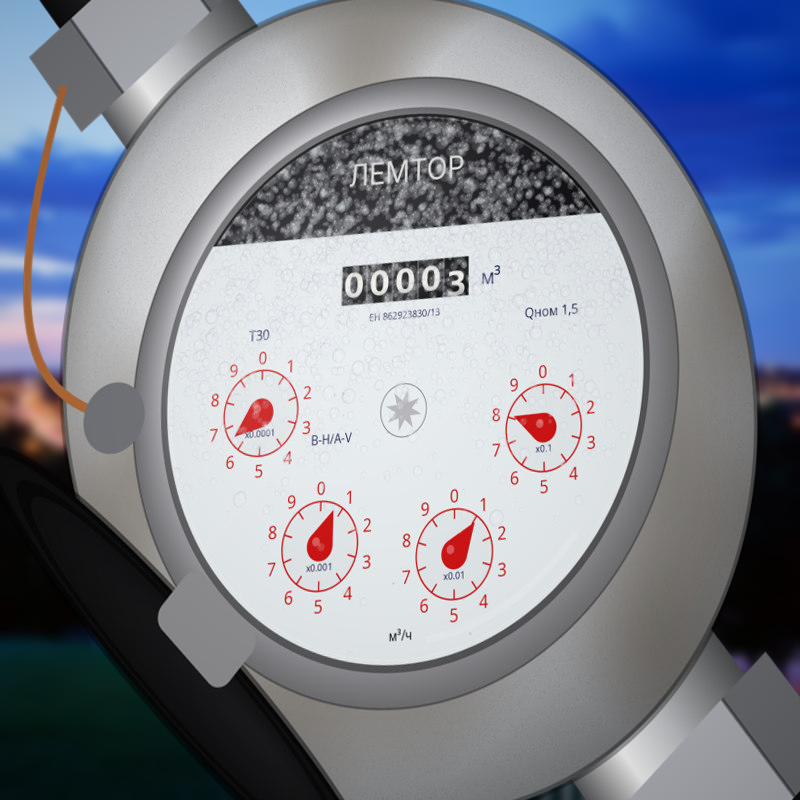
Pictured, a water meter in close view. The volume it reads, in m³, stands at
2.8106 m³
